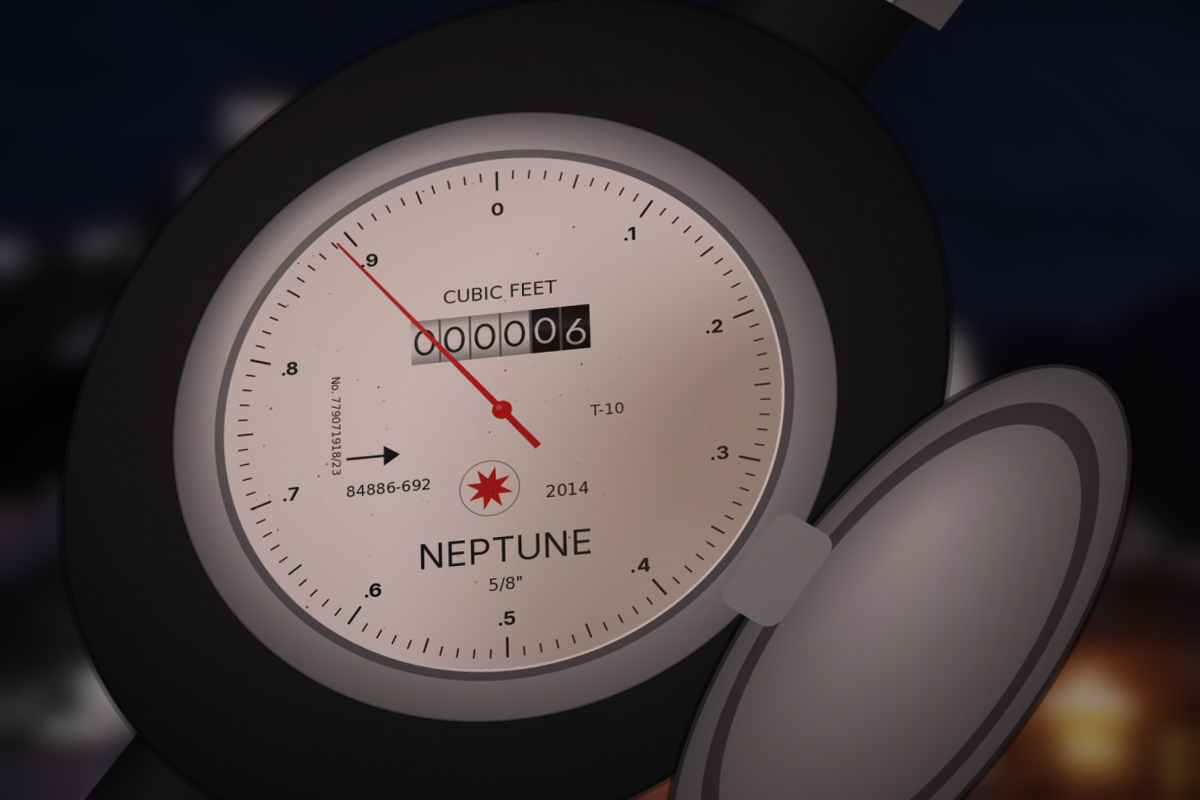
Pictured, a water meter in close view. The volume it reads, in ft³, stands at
5.89 ft³
